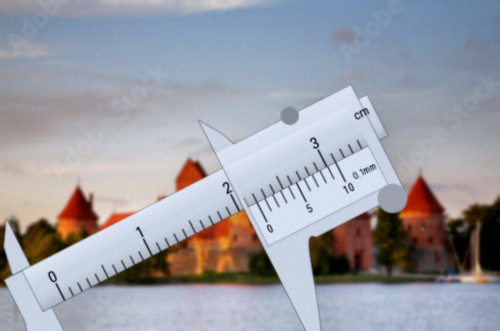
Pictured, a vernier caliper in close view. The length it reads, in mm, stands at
22.0 mm
